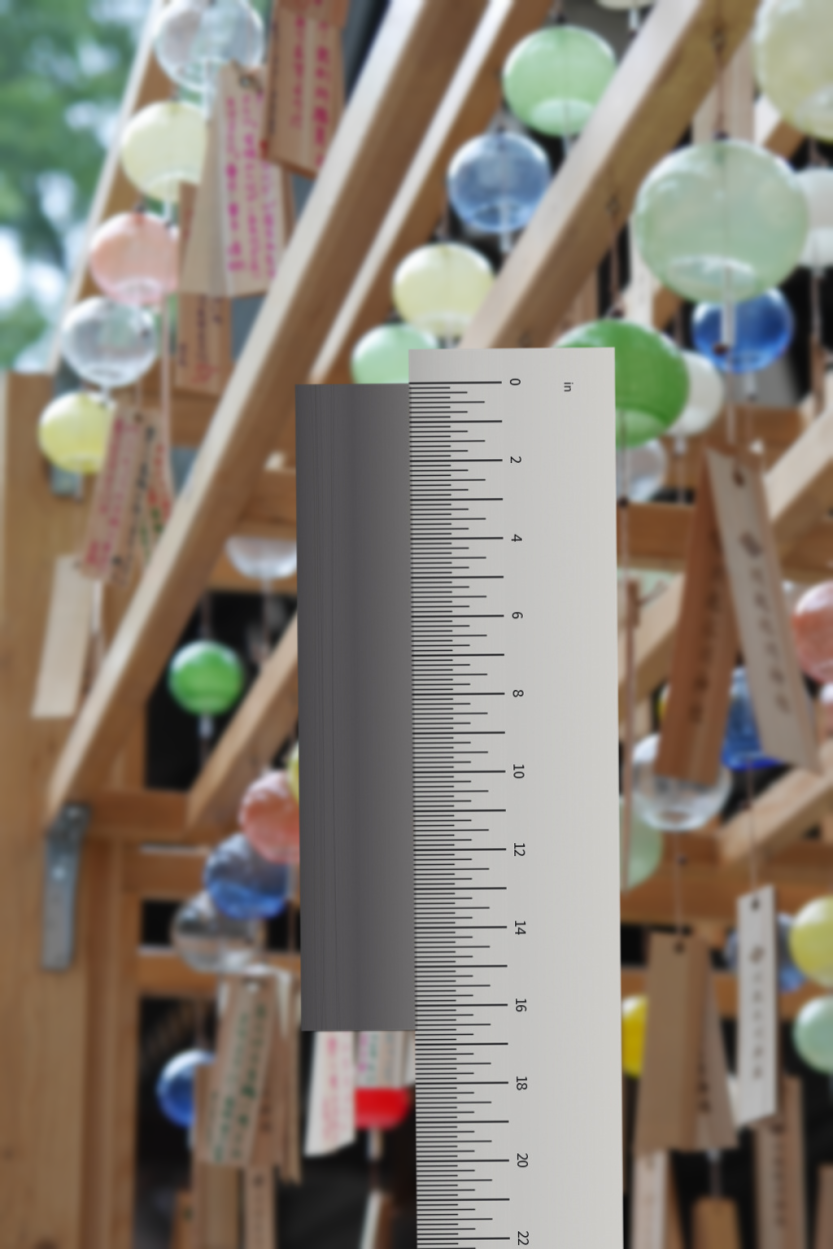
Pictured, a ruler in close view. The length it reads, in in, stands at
16.625 in
